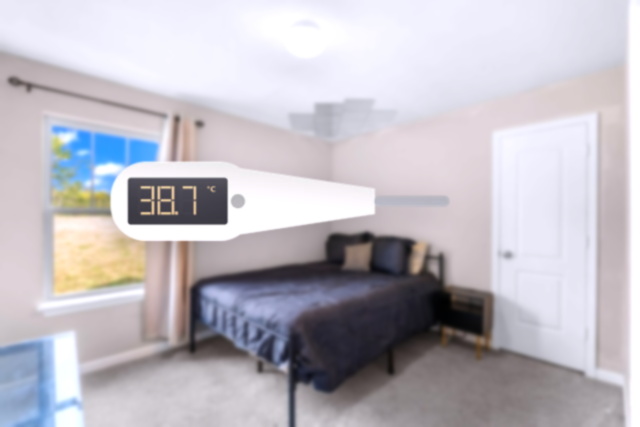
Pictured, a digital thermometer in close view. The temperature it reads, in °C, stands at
38.7 °C
